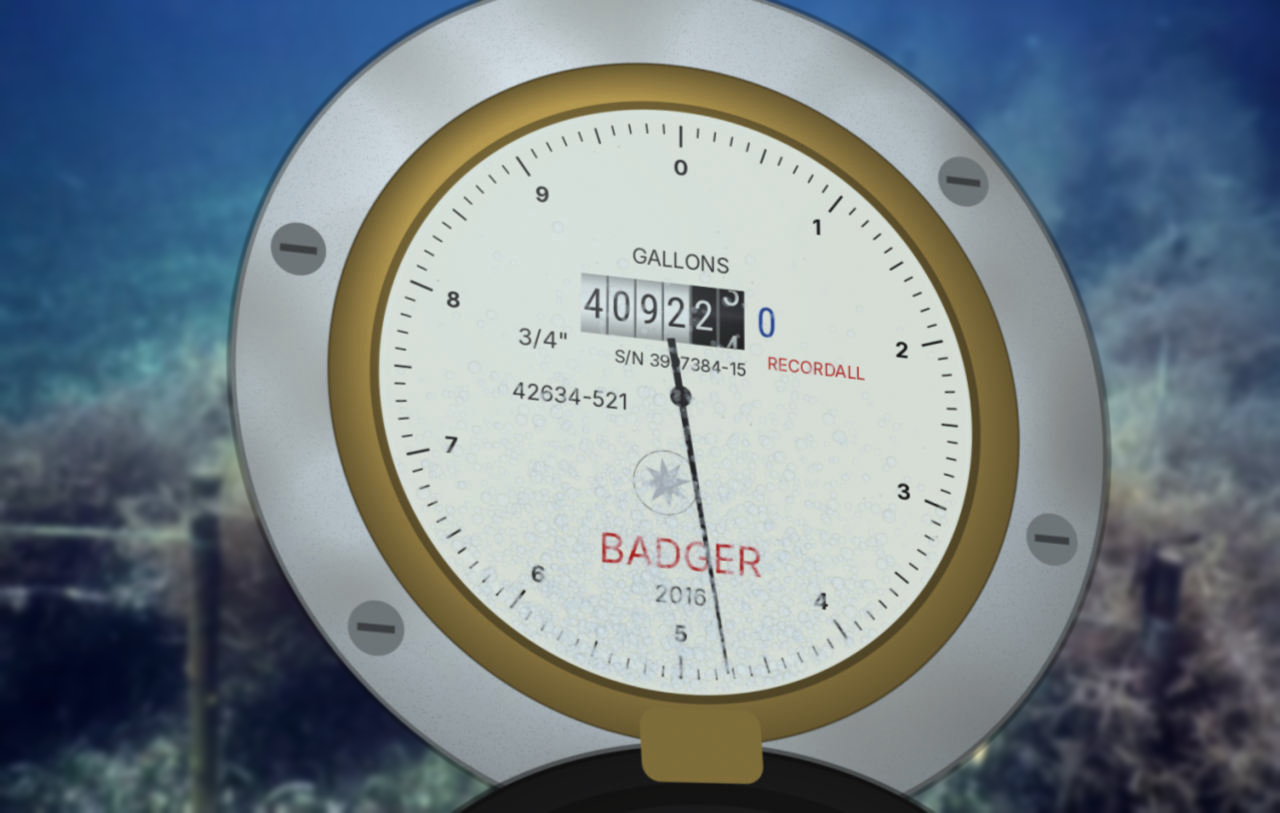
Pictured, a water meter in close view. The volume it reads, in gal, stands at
4092234.7 gal
